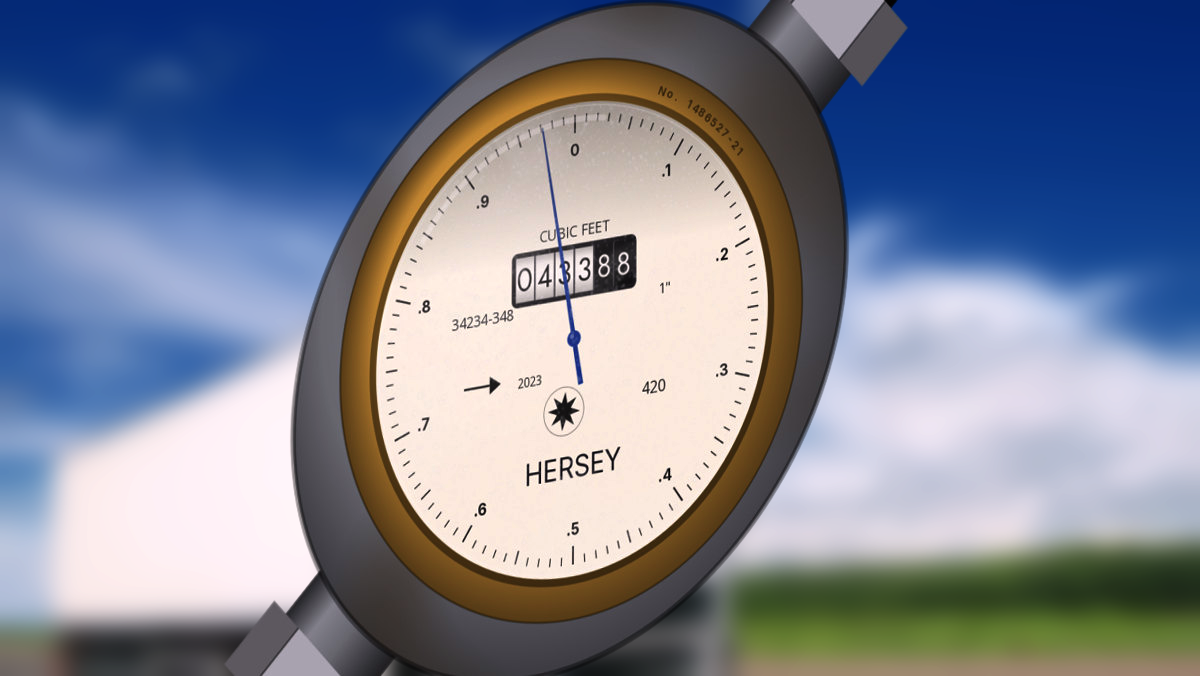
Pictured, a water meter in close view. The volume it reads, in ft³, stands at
43387.97 ft³
